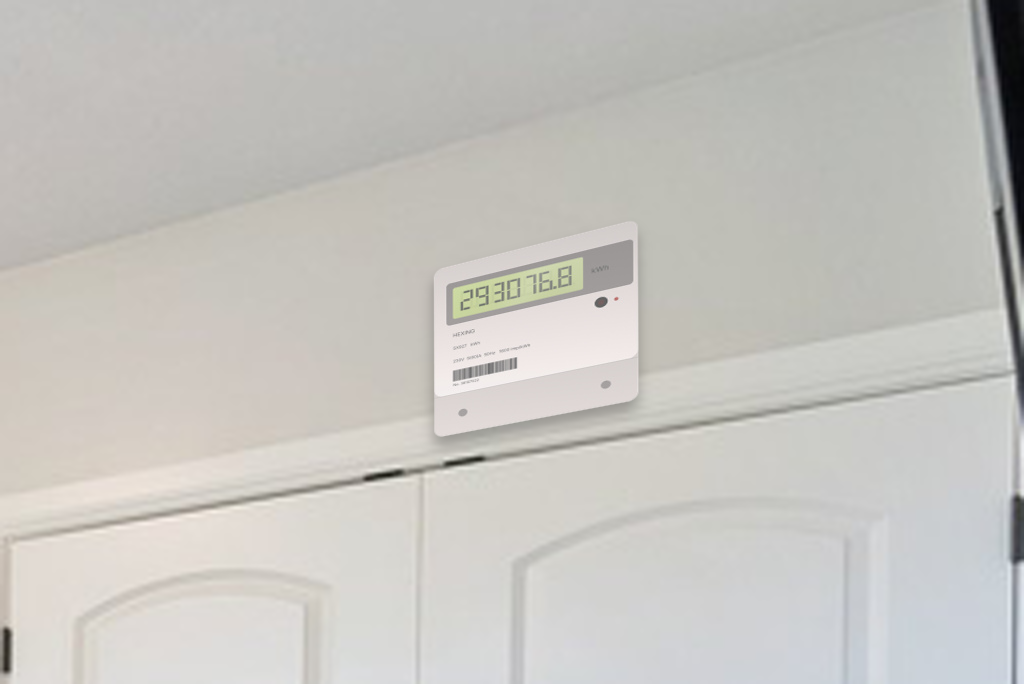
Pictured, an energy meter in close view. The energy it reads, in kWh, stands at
293076.8 kWh
